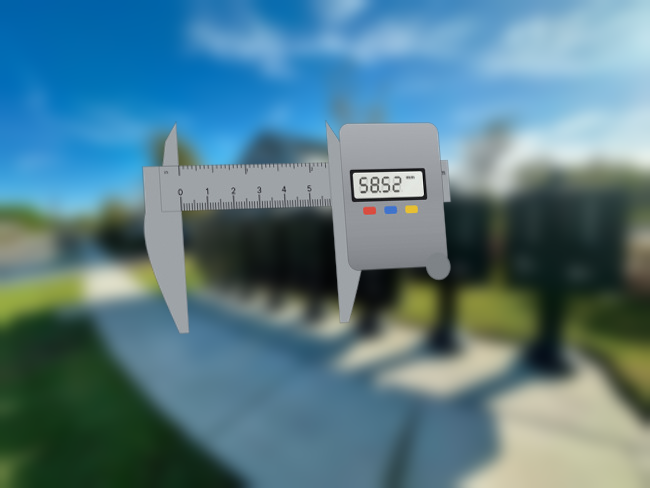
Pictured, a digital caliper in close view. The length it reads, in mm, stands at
58.52 mm
